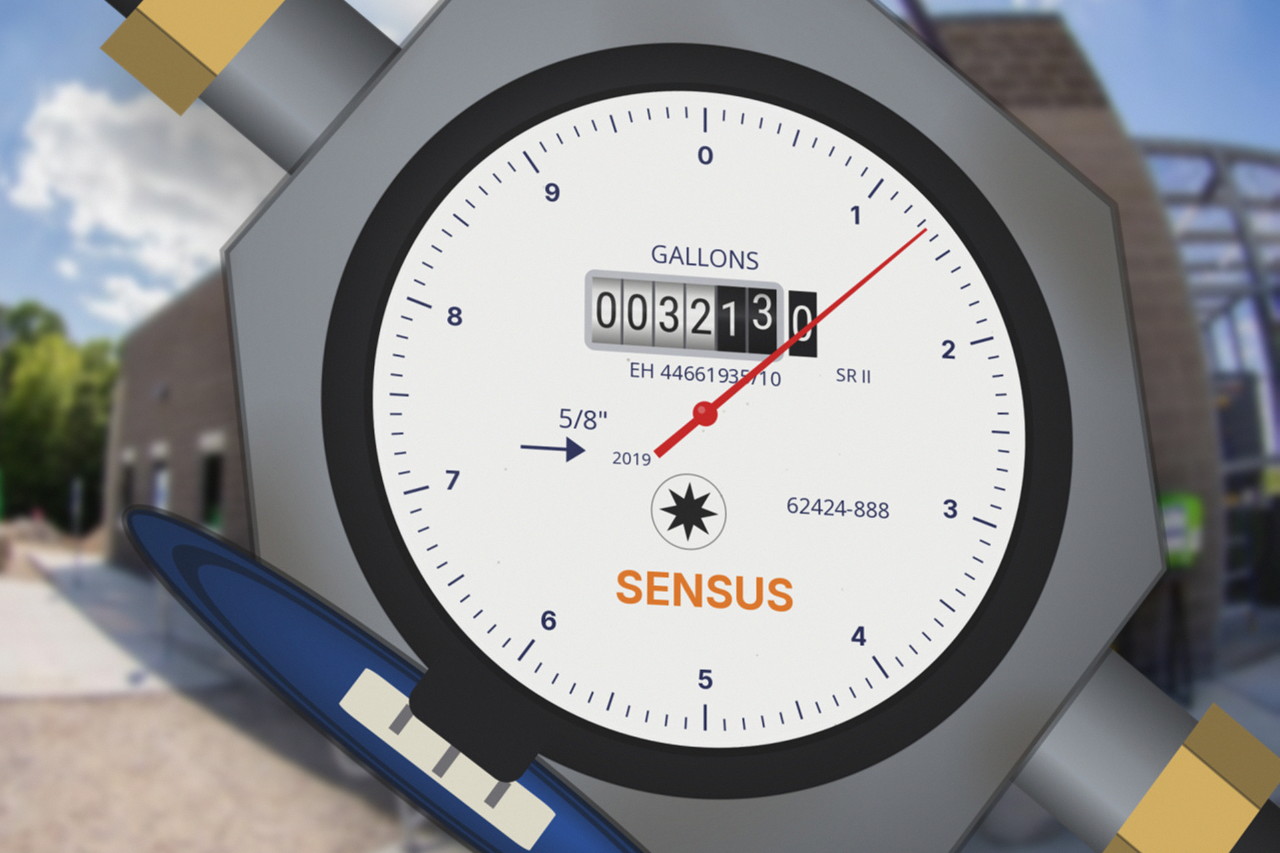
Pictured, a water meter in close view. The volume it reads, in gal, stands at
32131.3 gal
